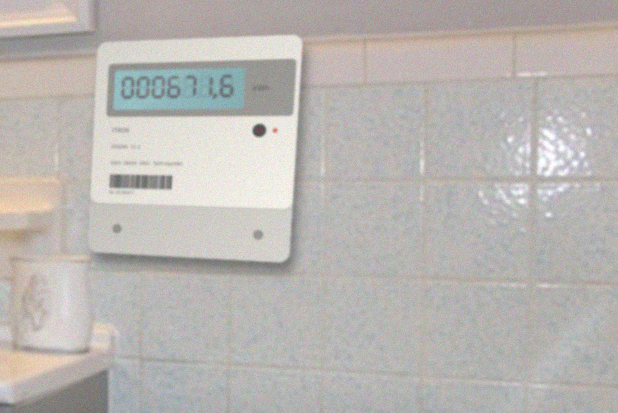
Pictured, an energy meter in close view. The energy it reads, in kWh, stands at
671.6 kWh
